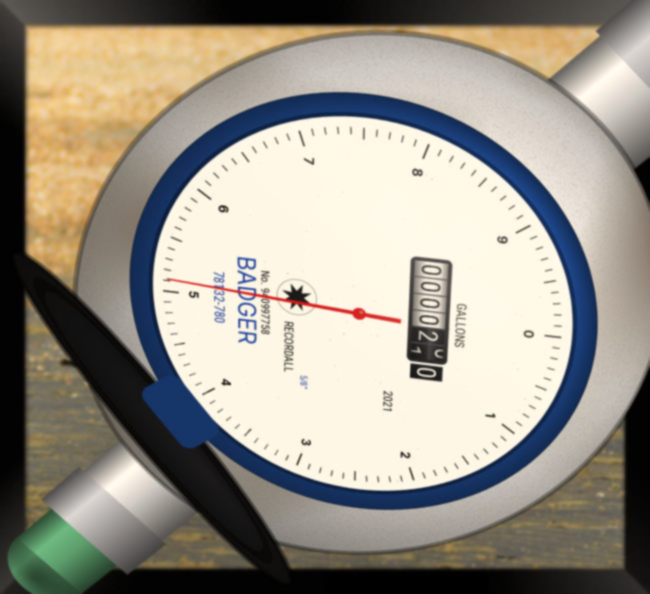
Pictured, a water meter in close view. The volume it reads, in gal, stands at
205.1 gal
